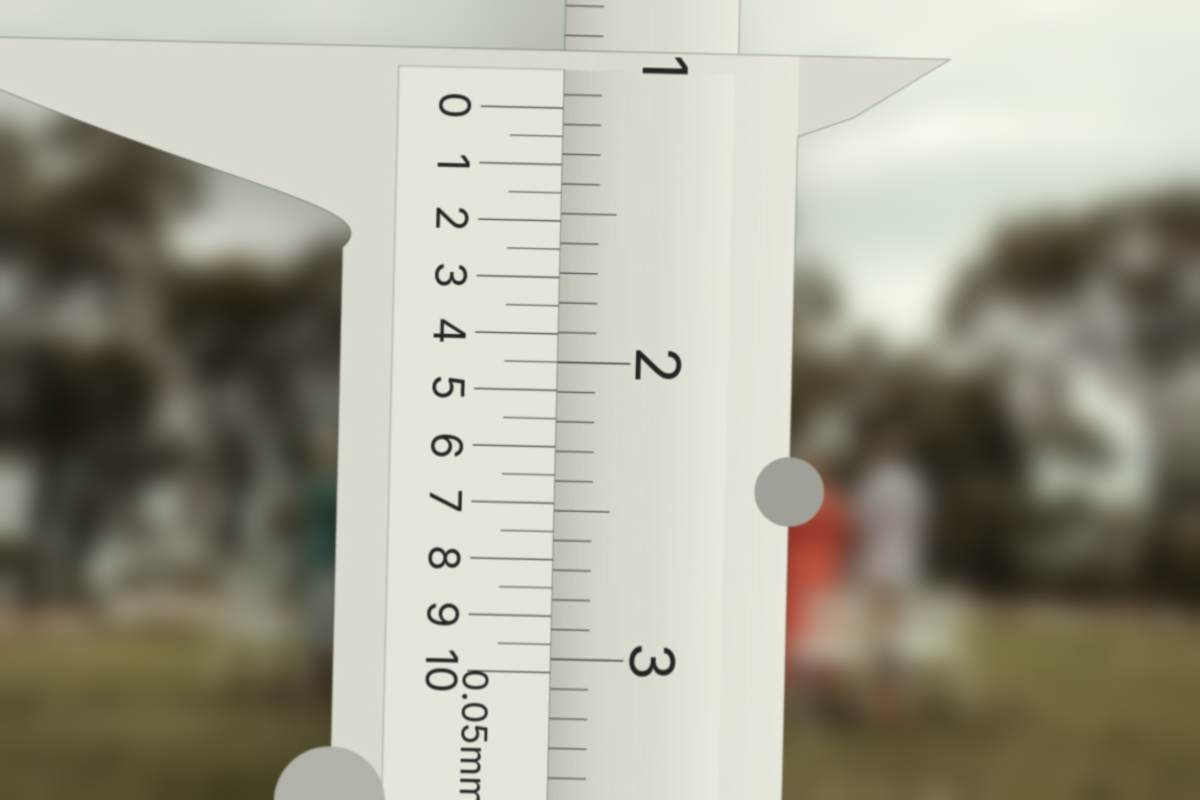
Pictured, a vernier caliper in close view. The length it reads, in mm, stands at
11.45 mm
